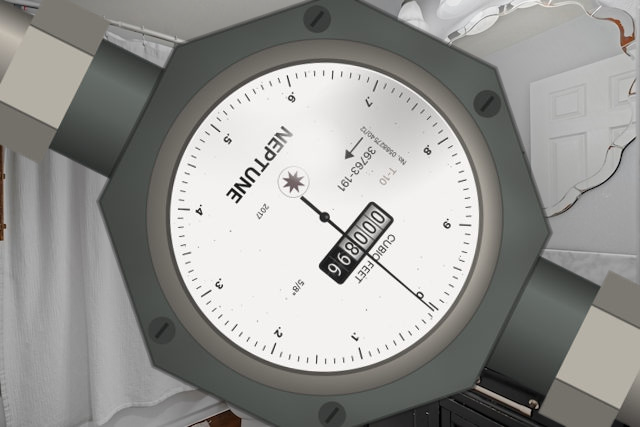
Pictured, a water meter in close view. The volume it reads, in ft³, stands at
896.00 ft³
